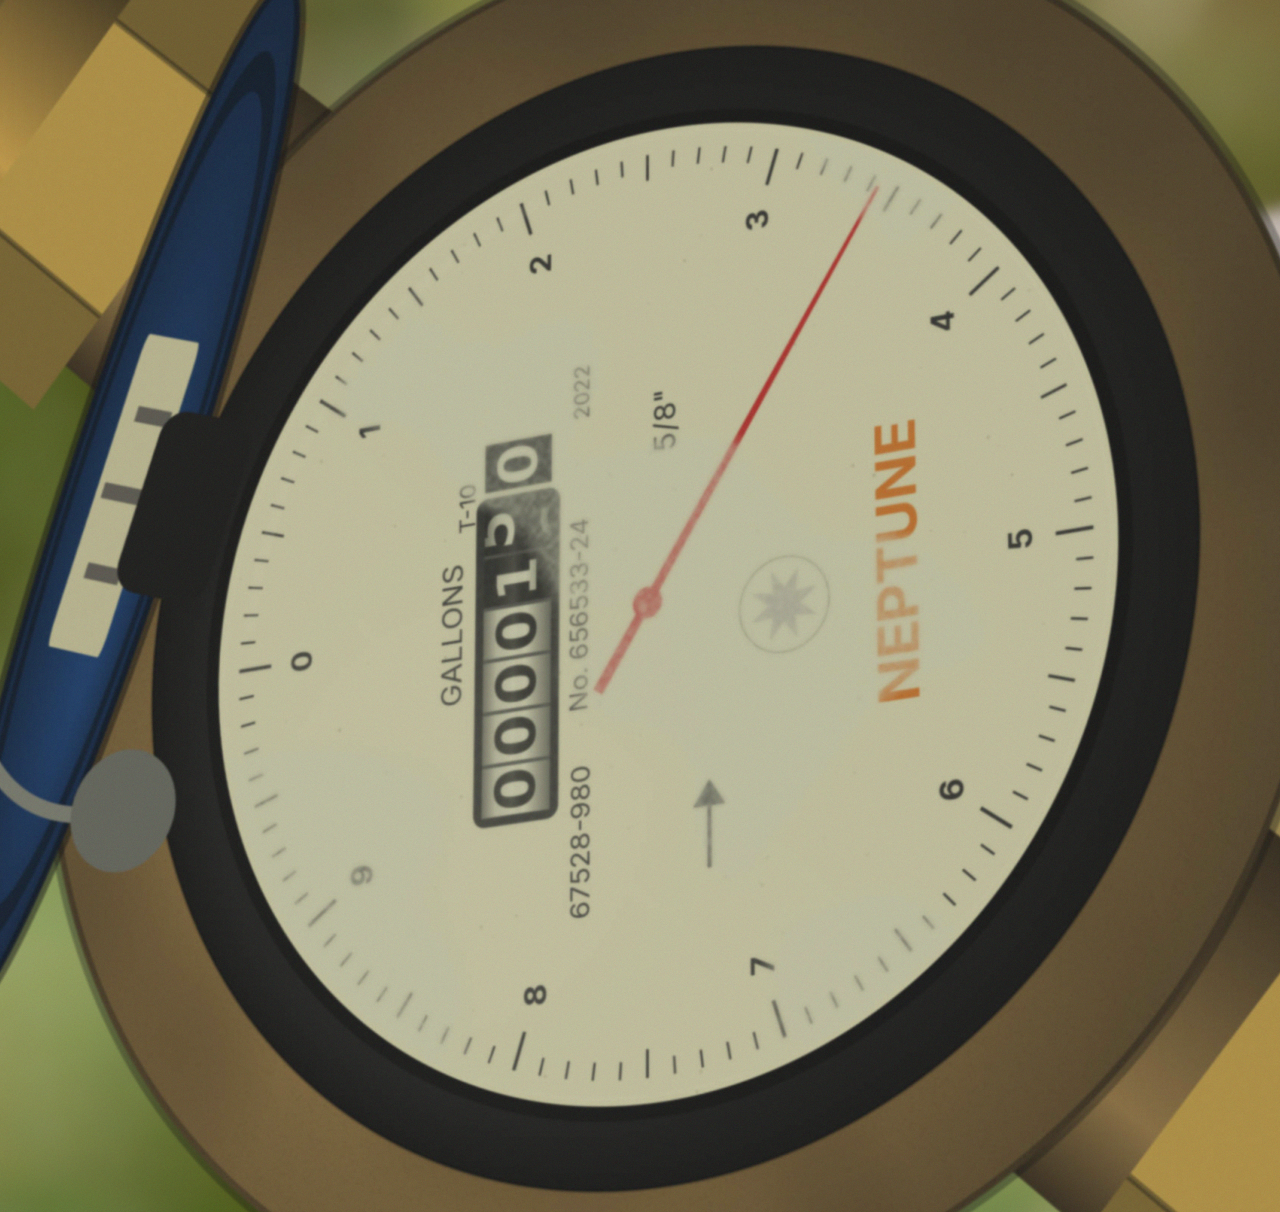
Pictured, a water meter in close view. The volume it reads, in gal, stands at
153.4 gal
